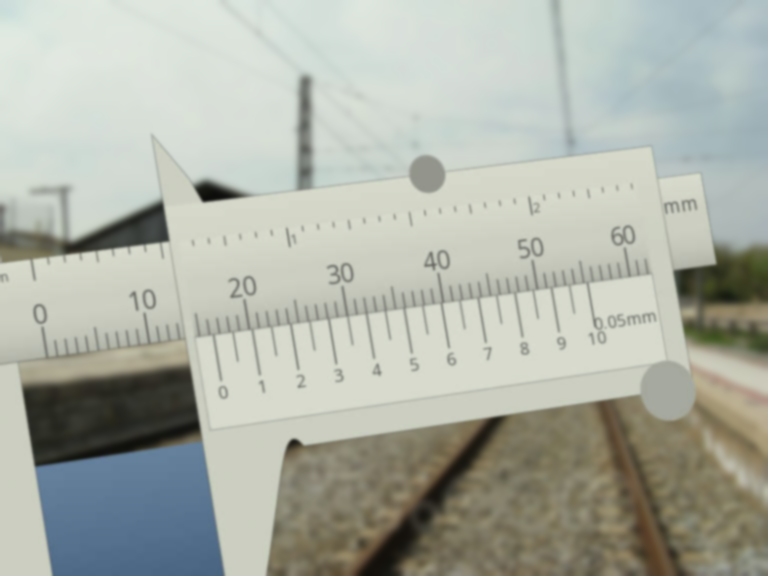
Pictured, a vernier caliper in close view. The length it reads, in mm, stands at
16.4 mm
